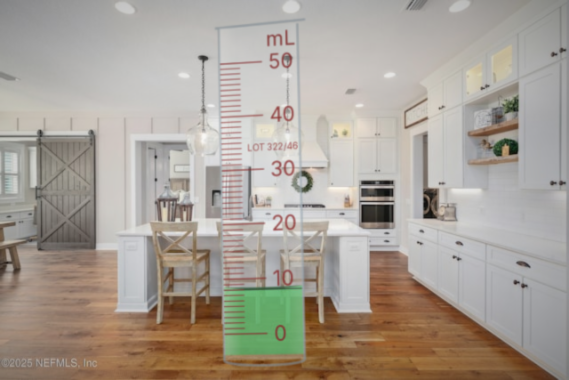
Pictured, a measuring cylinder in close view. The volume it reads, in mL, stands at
8 mL
